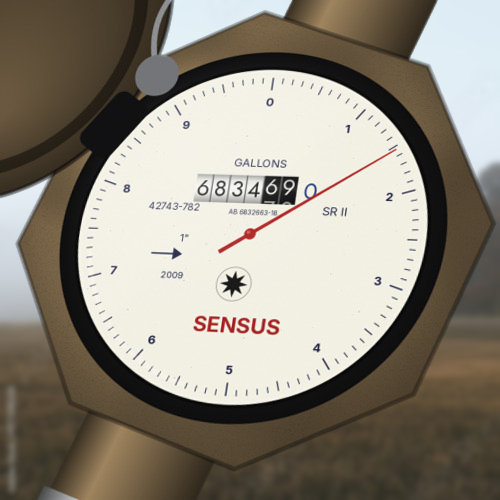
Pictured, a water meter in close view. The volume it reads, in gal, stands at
6834691.5 gal
